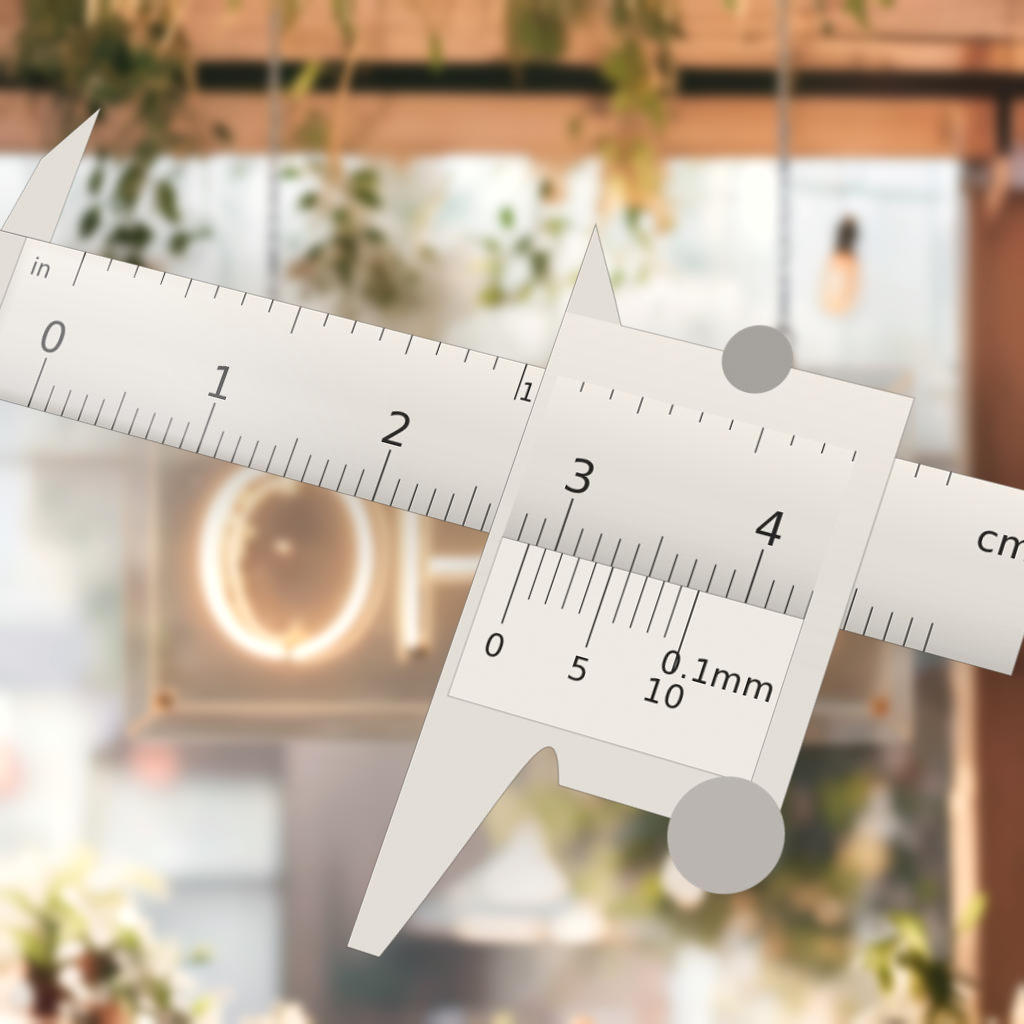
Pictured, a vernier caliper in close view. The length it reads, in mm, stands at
28.6 mm
